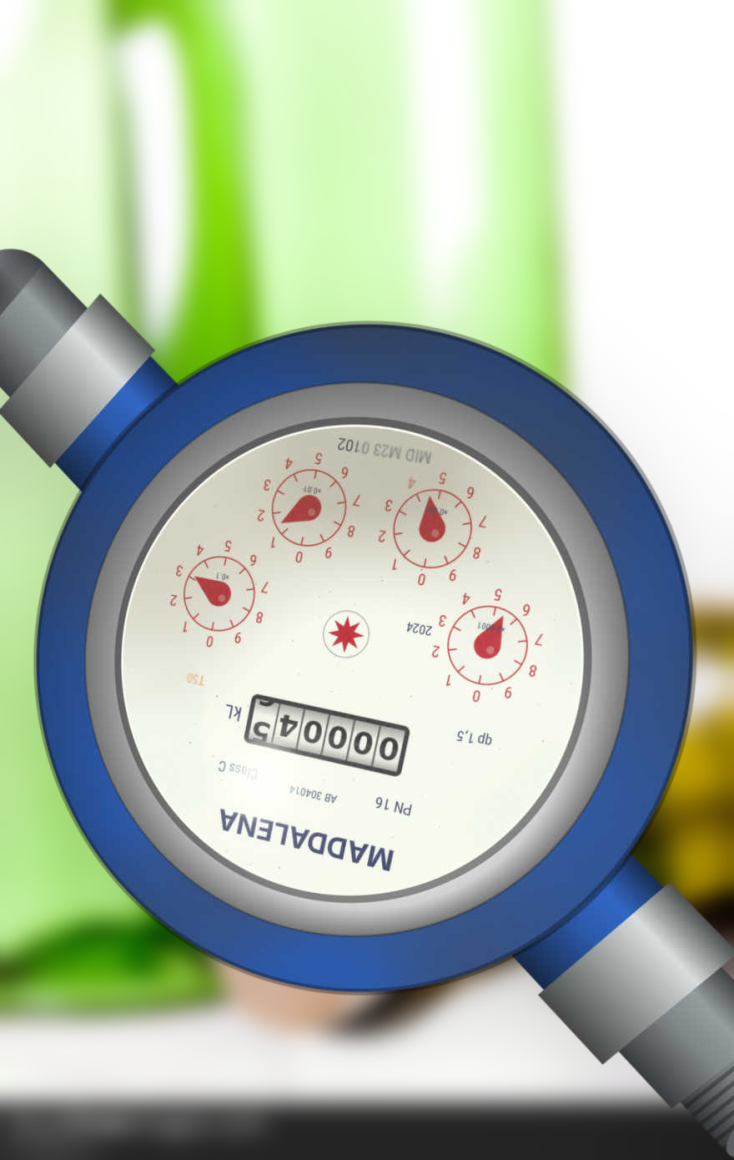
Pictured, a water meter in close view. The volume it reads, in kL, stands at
45.3145 kL
